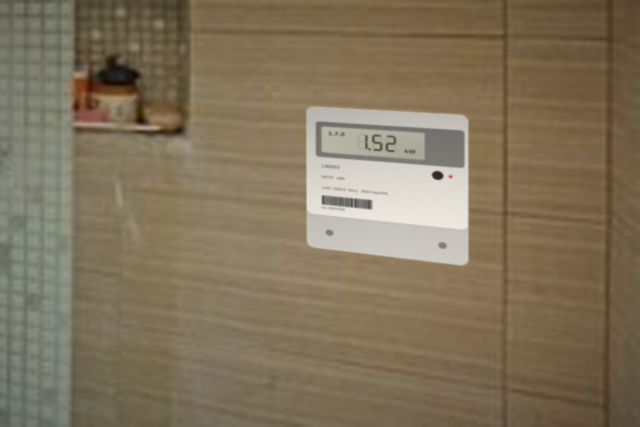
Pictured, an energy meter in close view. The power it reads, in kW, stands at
1.52 kW
